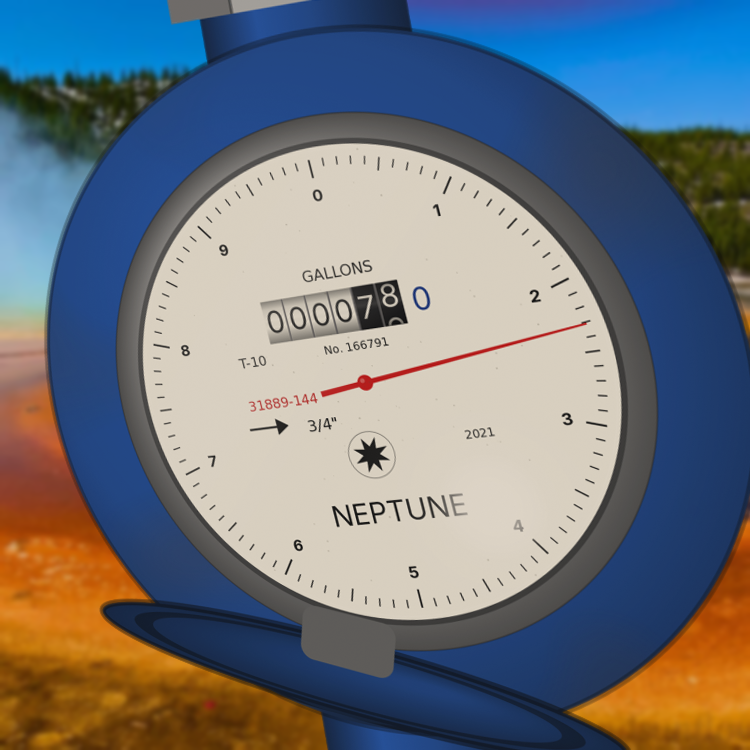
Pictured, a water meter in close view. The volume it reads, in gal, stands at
782.3 gal
